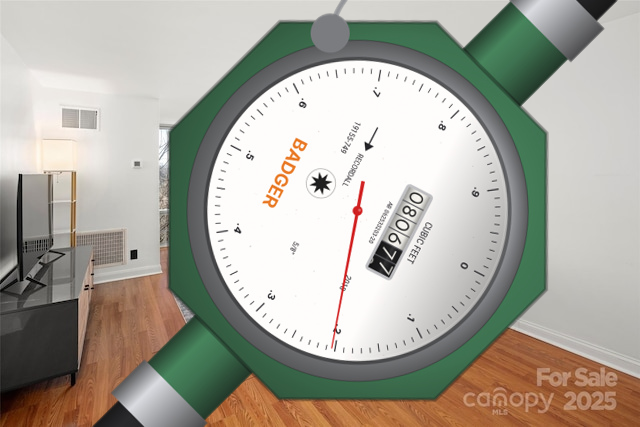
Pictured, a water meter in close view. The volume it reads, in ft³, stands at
80677.20 ft³
